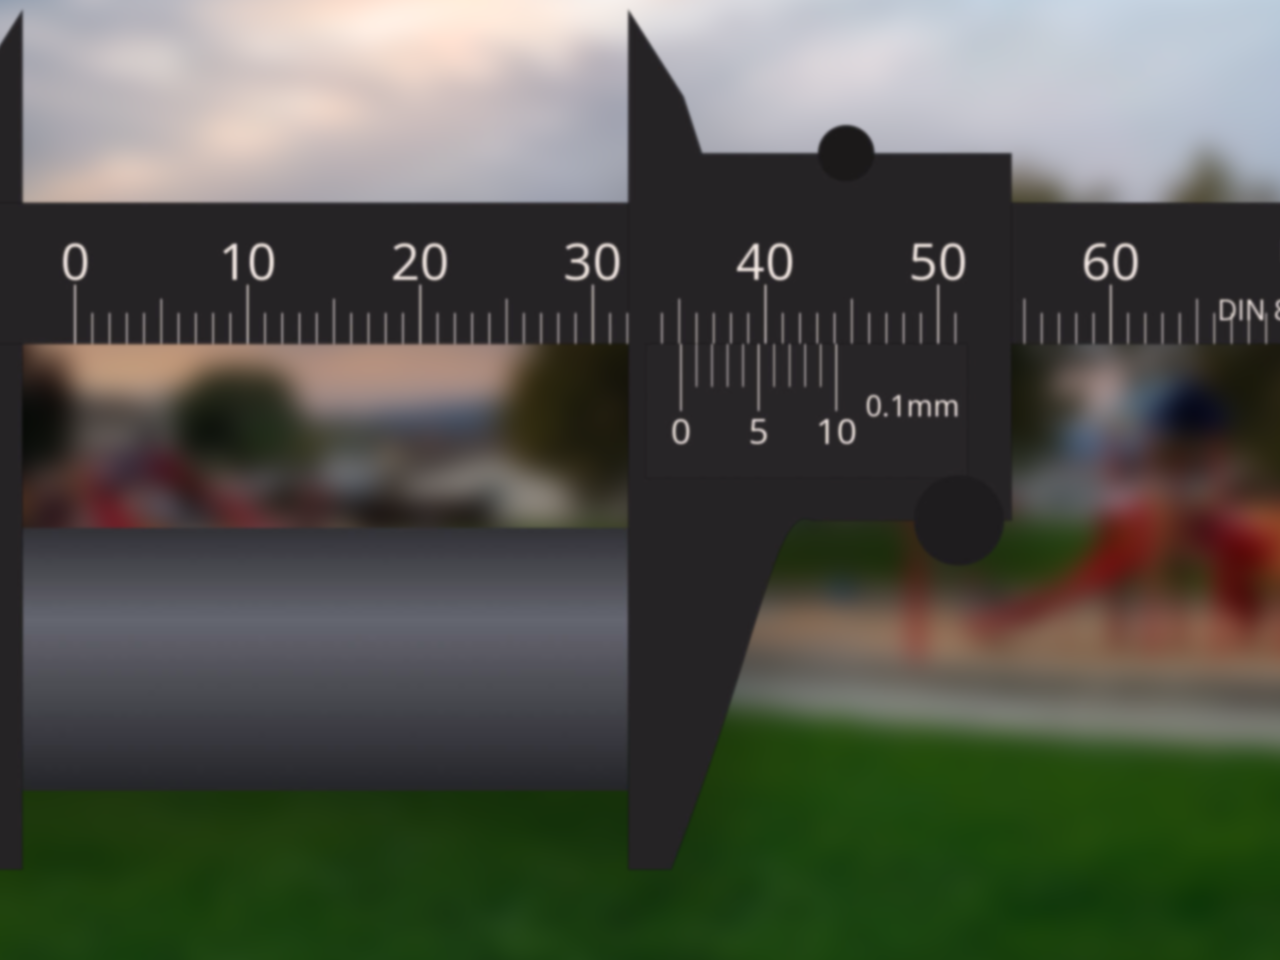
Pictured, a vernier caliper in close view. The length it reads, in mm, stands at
35.1 mm
